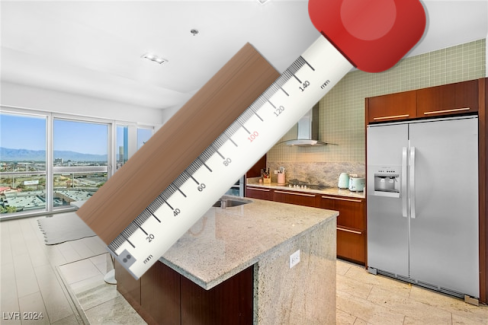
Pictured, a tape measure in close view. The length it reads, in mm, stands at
135 mm
